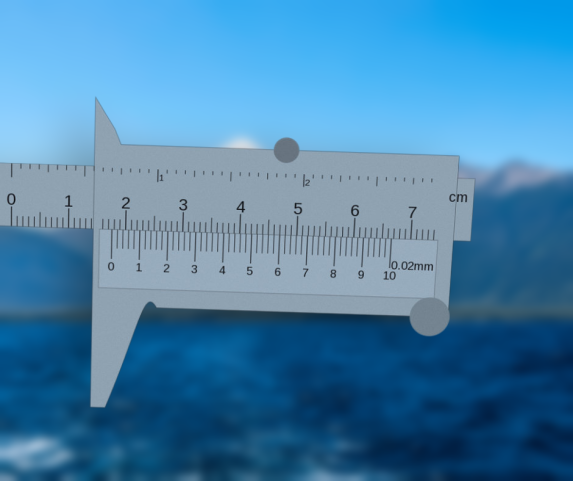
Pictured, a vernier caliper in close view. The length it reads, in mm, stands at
17.6 mm
